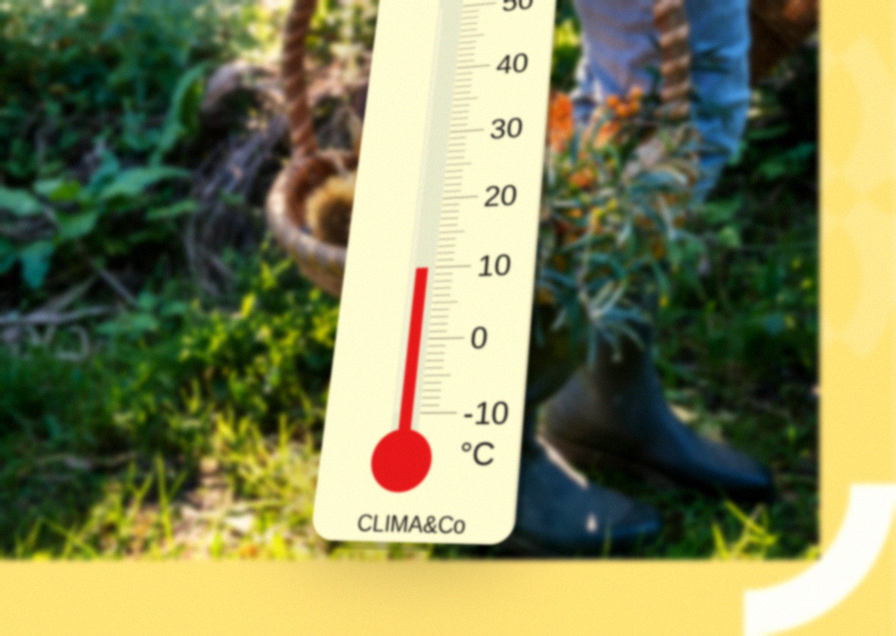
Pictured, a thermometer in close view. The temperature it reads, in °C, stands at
10 °C
